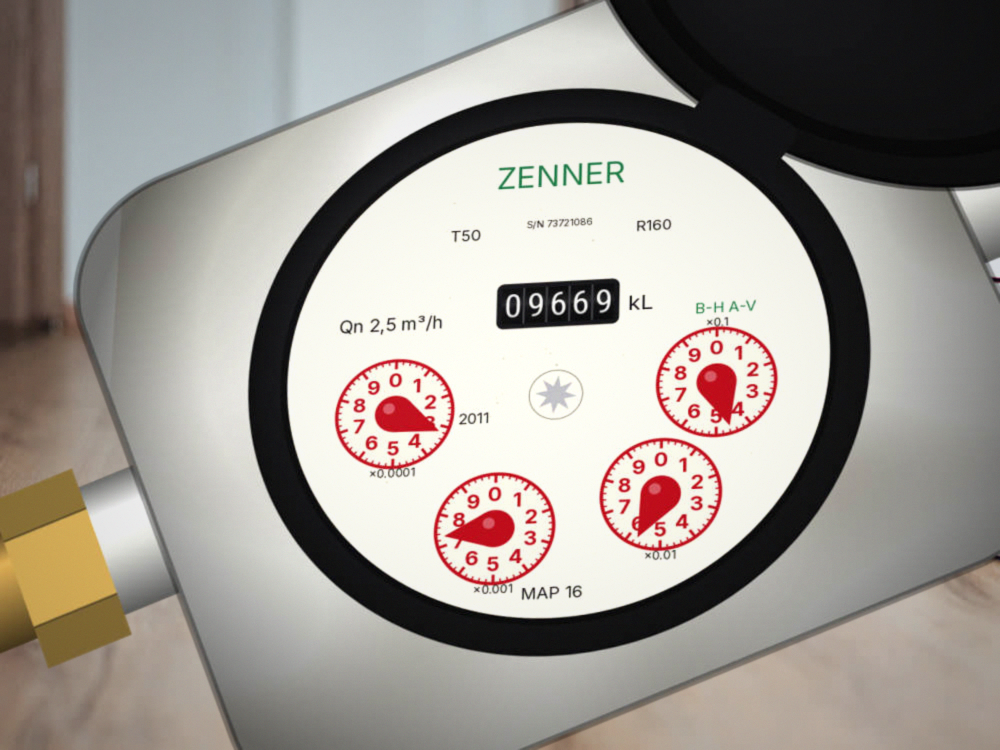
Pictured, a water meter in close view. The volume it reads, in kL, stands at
9669.4573 kL
